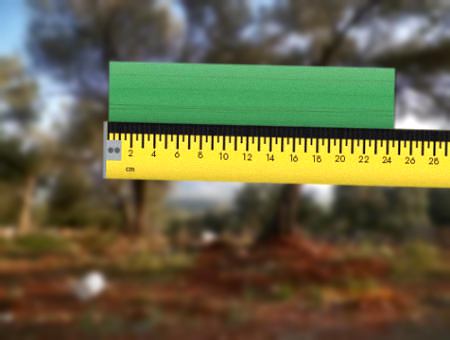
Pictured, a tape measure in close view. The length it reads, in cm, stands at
24.5 cm
